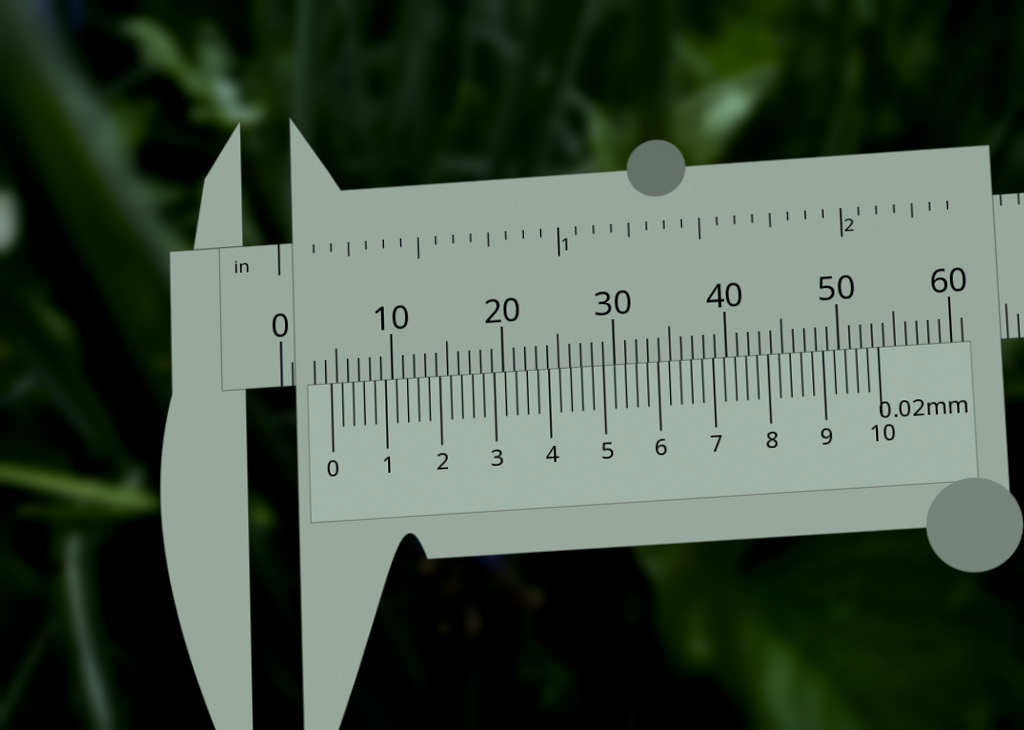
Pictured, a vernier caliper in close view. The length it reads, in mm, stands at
4.5 mm
